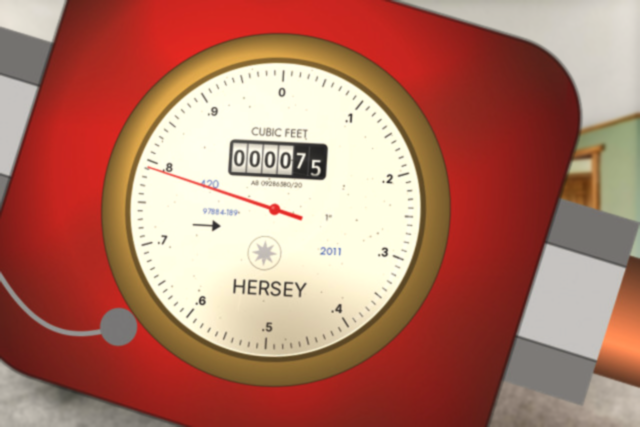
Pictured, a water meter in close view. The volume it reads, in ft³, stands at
74.79 ft³
